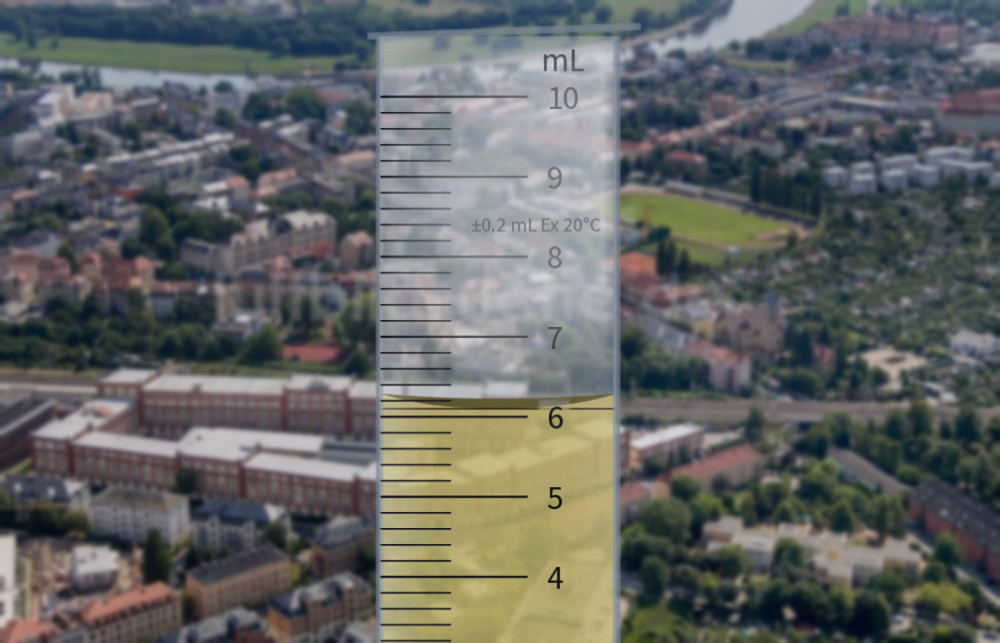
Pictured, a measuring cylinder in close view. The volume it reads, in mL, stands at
6.1 mL
